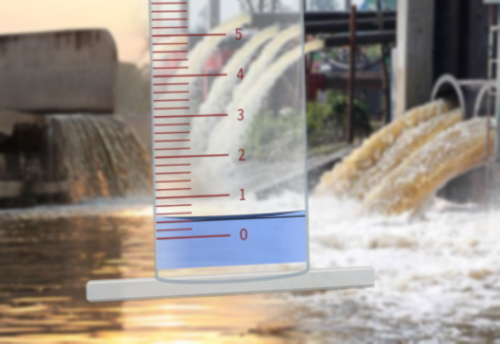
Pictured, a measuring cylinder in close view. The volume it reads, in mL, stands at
0.4 mL
